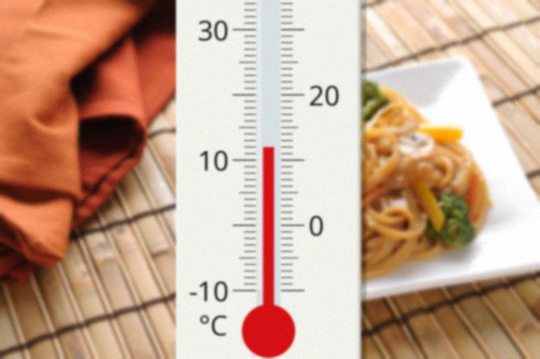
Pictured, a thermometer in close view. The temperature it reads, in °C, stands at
12 °C
